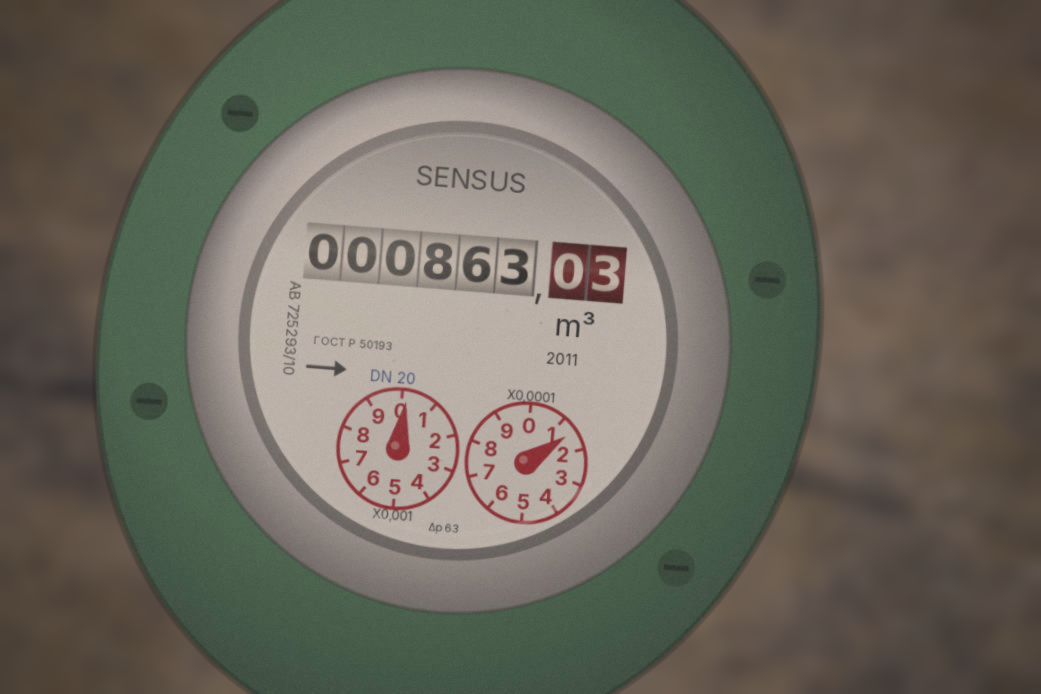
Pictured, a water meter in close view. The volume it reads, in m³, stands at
863.0301 m³
